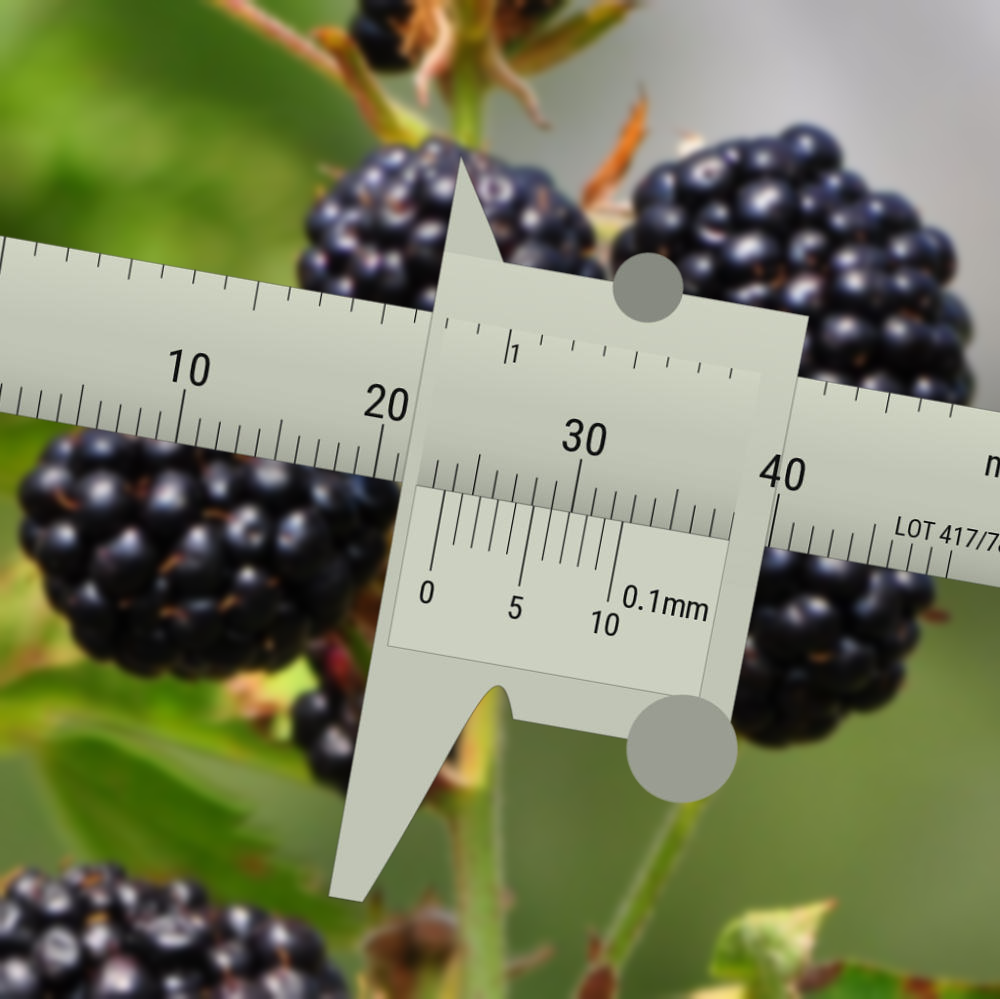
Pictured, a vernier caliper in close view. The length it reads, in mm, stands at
23.6 mm
